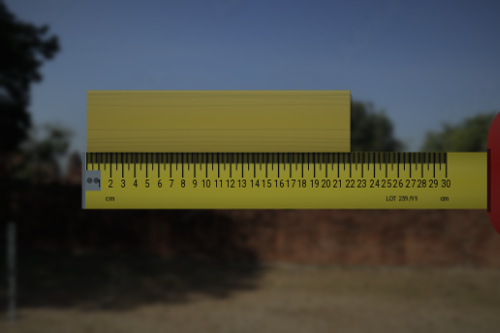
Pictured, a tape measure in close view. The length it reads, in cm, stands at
22 cm
